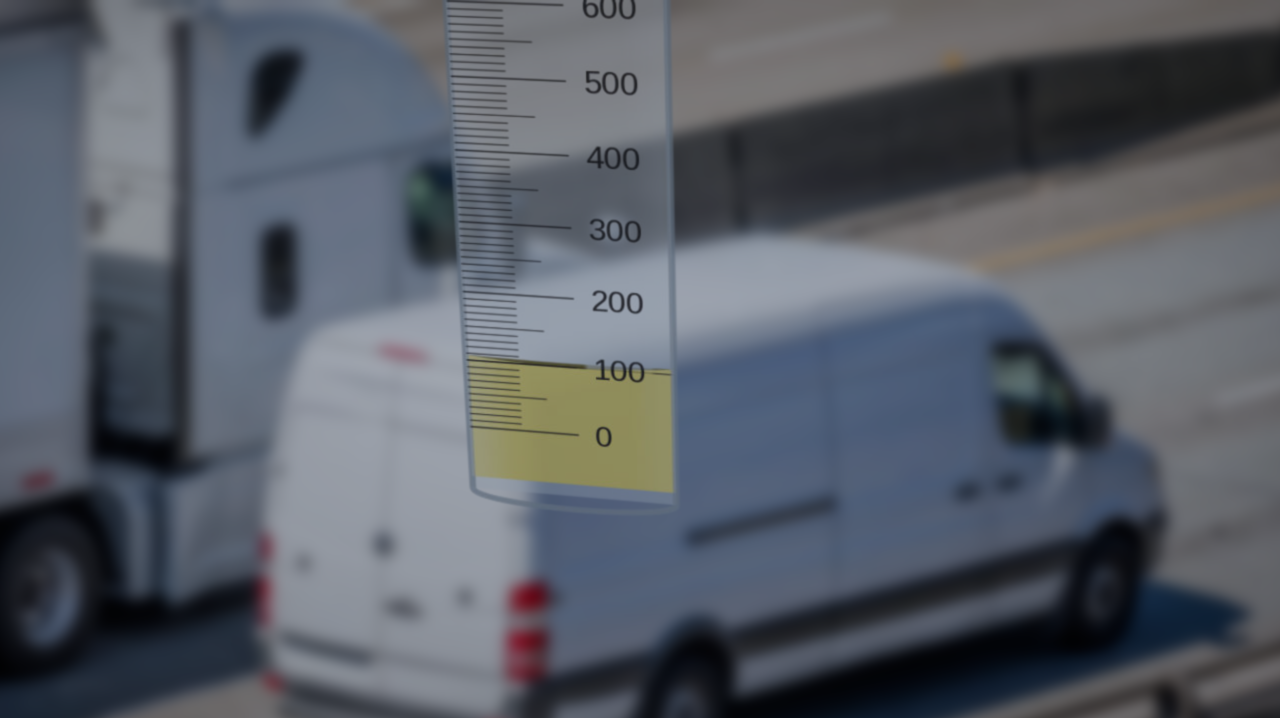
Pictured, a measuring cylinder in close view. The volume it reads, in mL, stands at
100 mL
